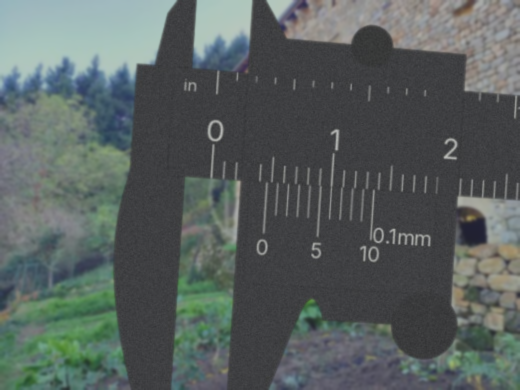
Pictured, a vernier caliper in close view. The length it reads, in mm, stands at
4.6 mm
